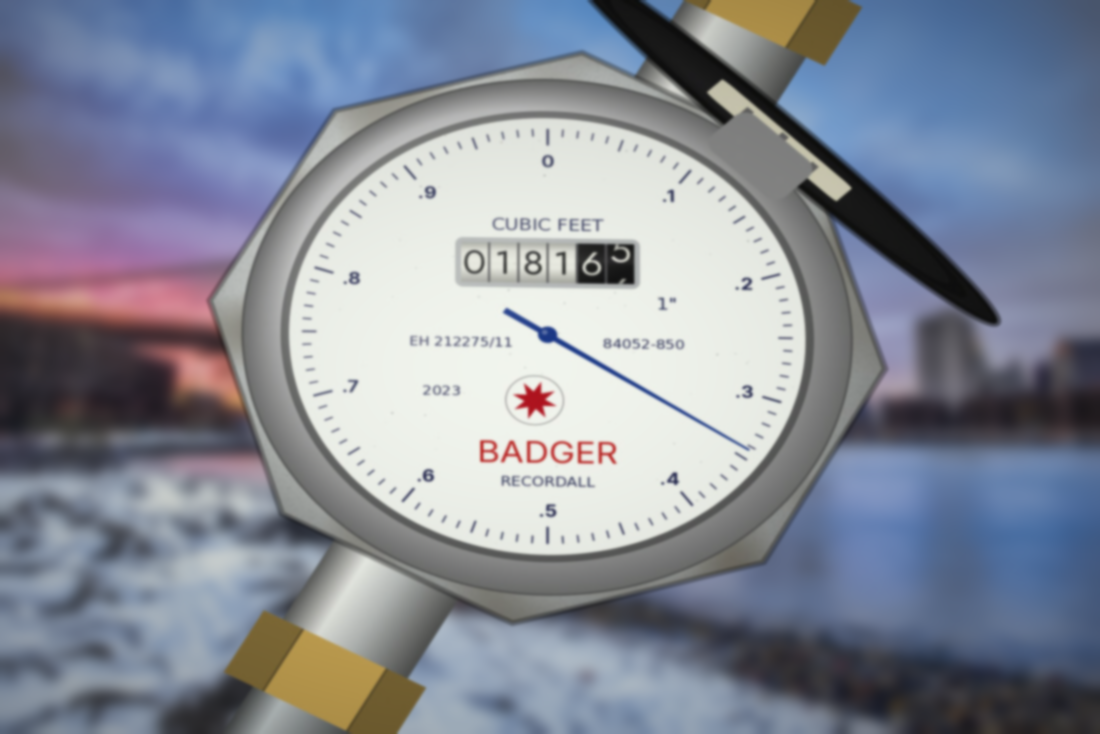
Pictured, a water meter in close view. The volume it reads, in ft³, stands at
18165.34 ft³
